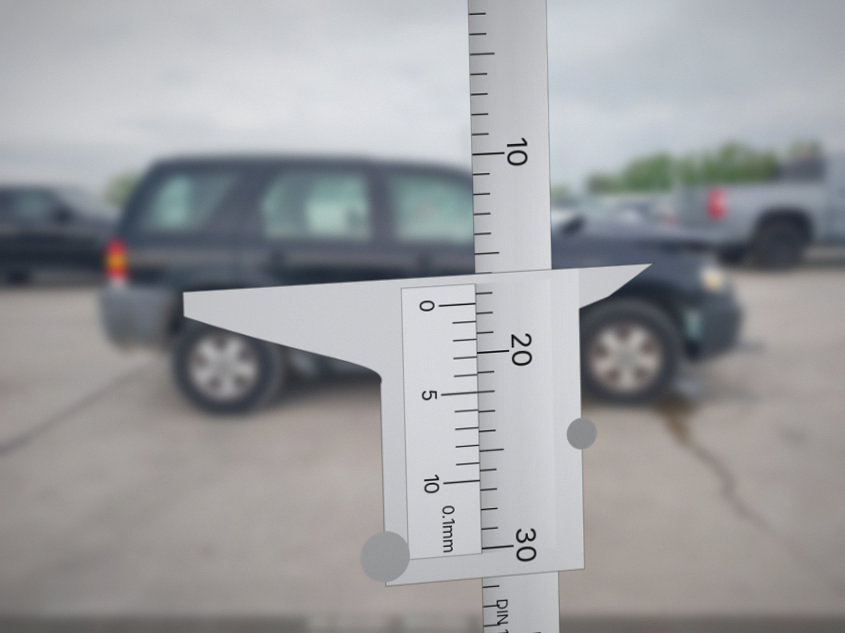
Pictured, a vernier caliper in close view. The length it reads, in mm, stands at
17.5 mm
